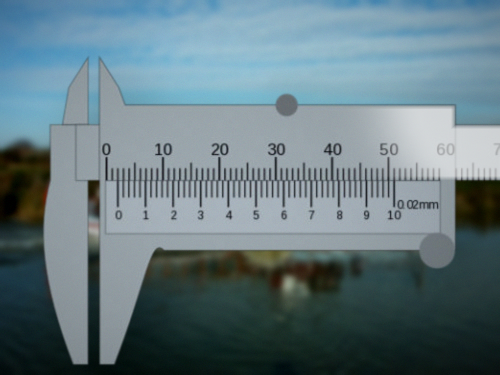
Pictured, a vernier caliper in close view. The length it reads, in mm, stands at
2.0 mm
